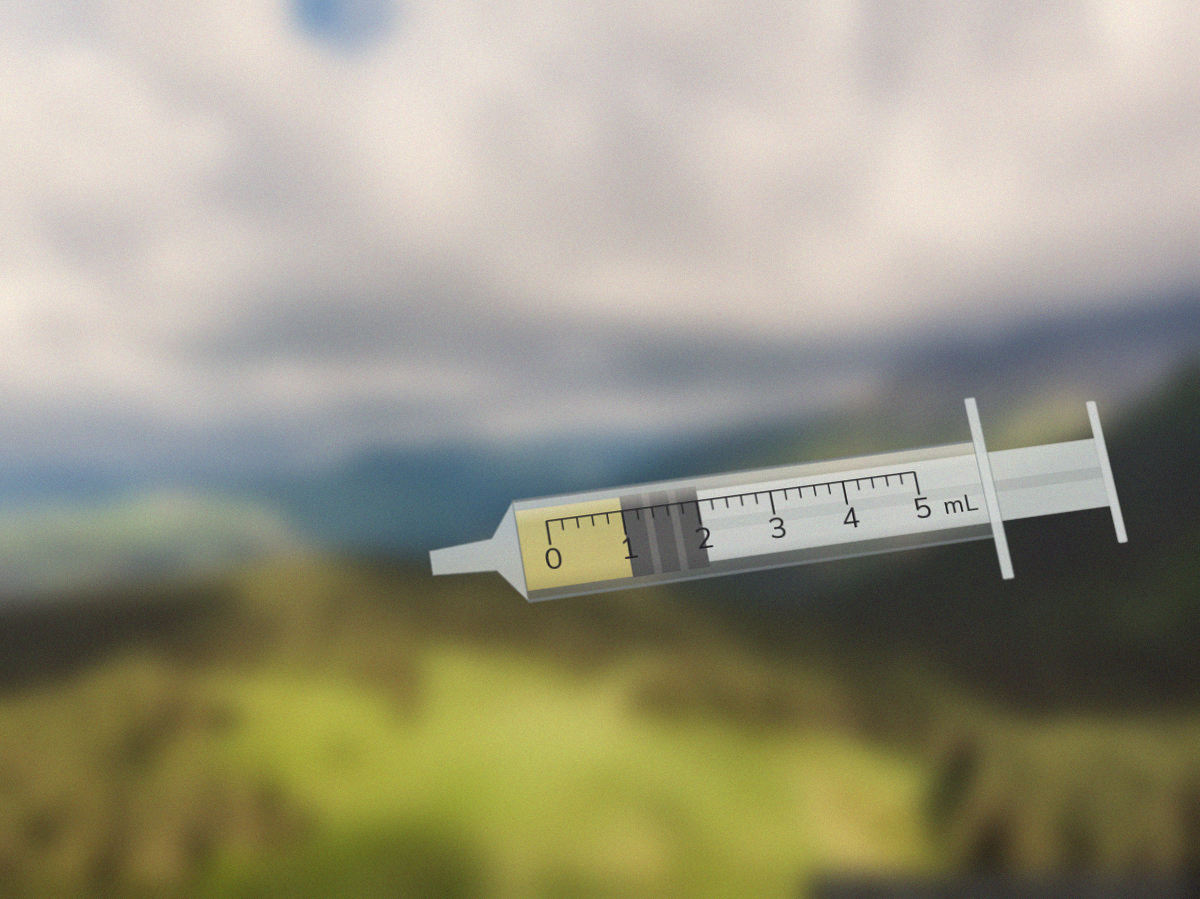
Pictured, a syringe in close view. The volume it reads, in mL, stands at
1 mL
